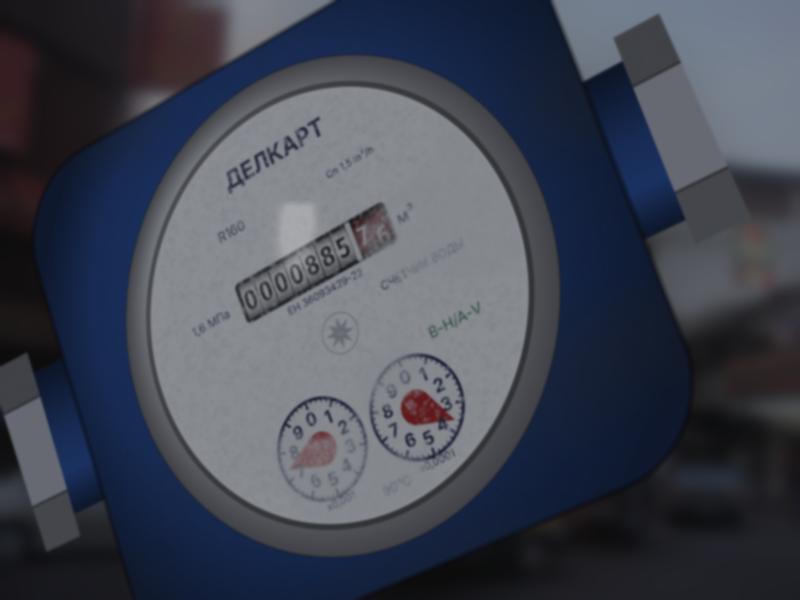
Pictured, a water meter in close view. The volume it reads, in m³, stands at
885.7573 m³
